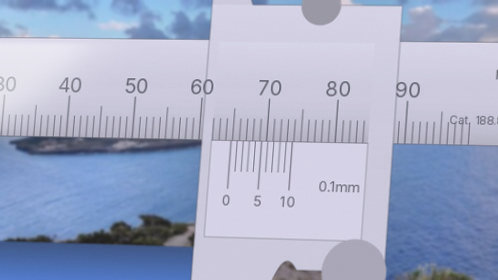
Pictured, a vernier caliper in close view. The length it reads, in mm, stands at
64.8 mm
